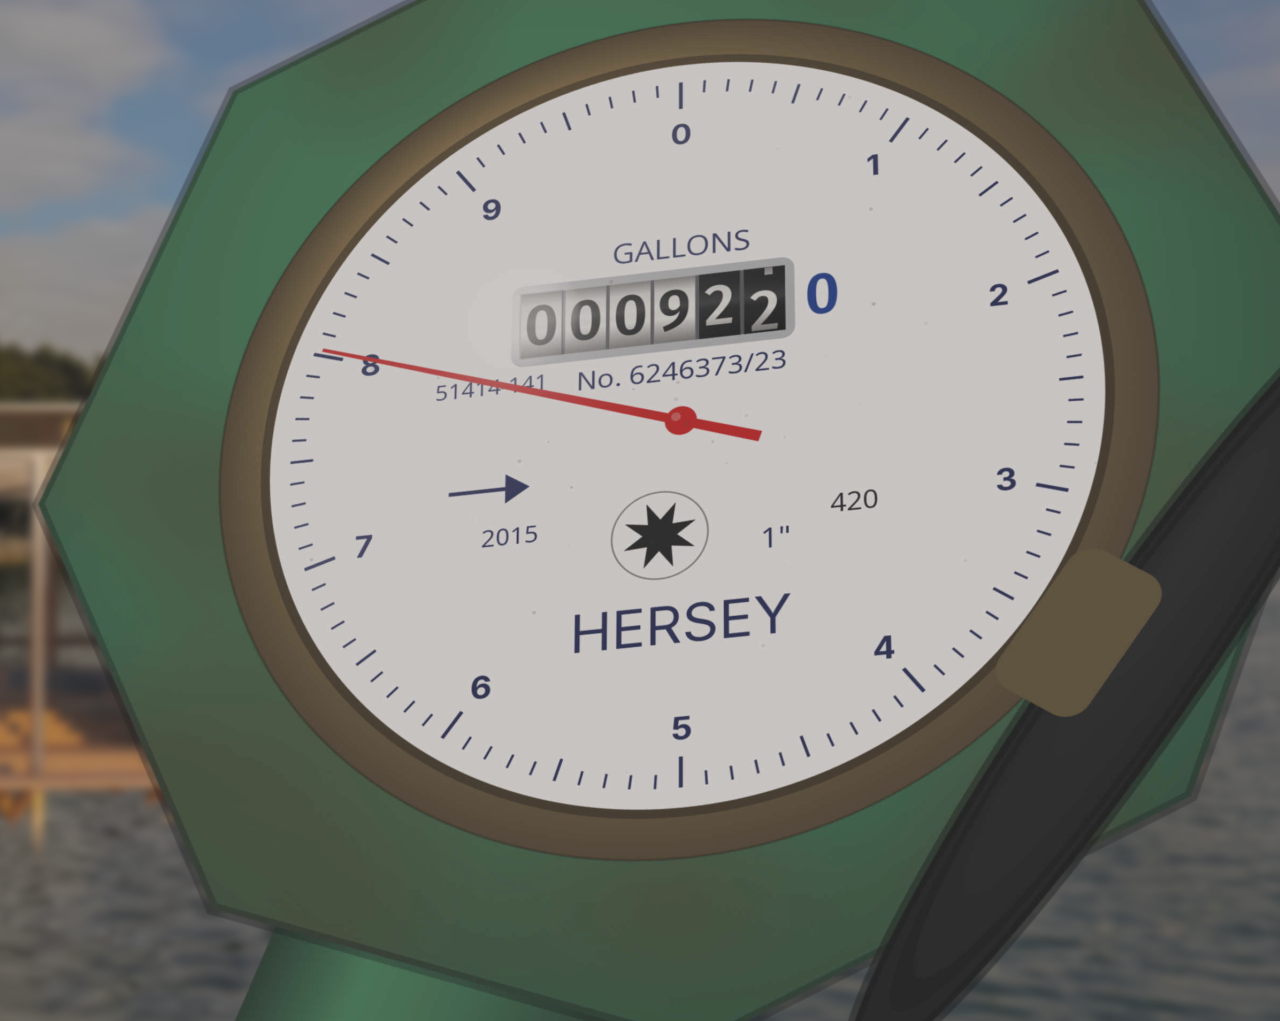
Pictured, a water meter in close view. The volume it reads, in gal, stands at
9218.0 gal
